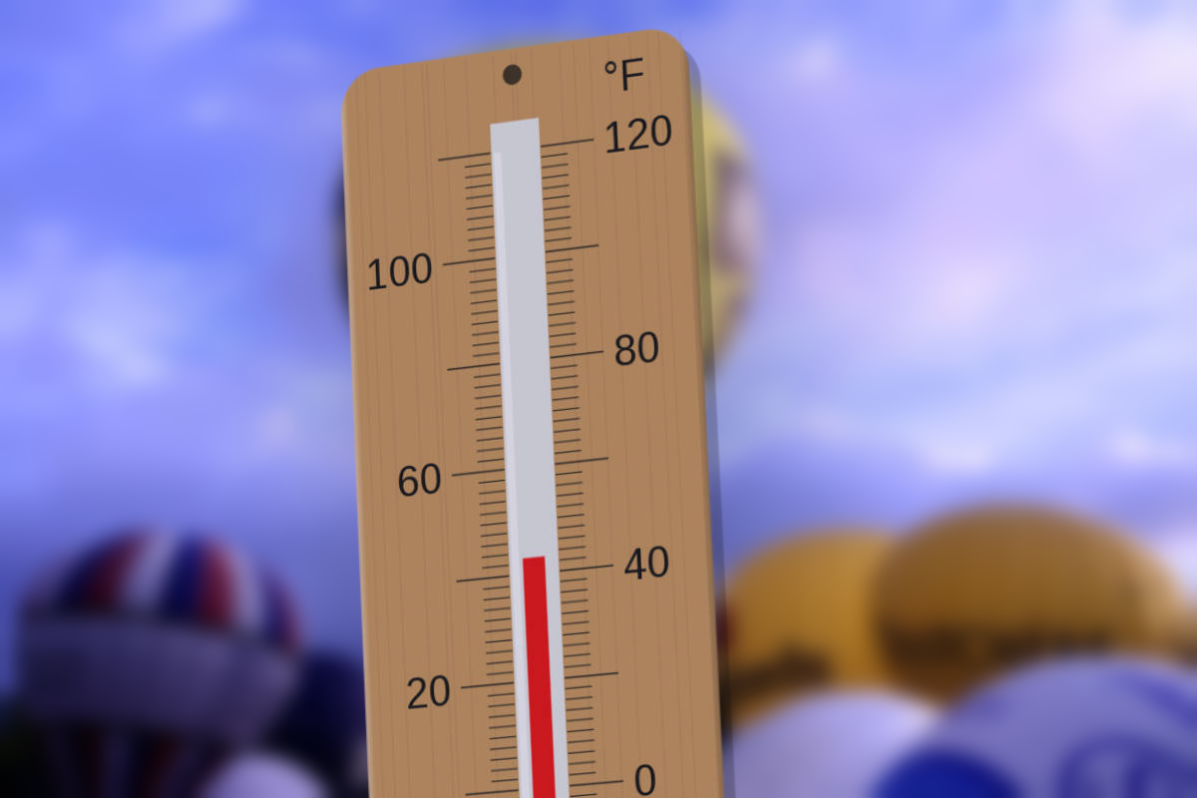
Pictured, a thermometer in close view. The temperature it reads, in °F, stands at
43 °F
